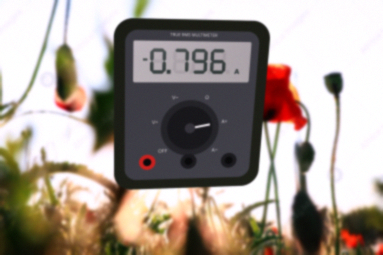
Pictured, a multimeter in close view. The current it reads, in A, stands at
-0.796 A
